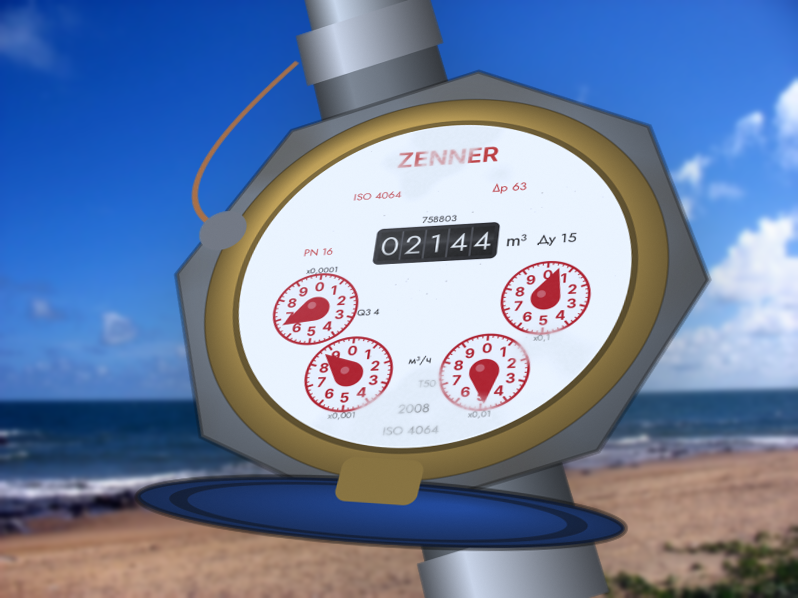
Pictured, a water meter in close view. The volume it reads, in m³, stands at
2144.0486 m³
